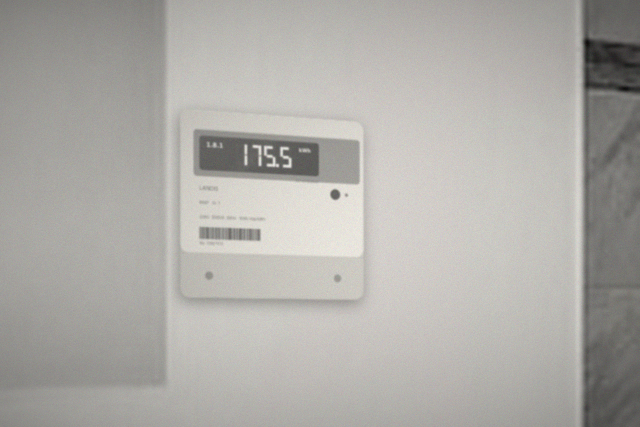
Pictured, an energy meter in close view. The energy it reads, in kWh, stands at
175.5 kWh
